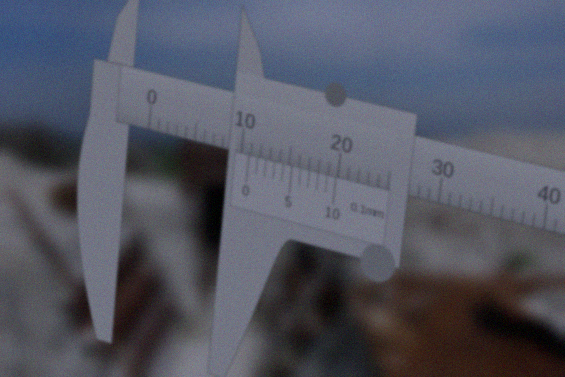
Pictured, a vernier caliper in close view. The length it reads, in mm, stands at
10.8 mm
